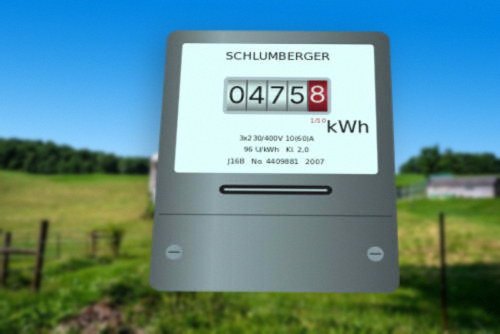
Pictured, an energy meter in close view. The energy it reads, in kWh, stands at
475.8 kWh
